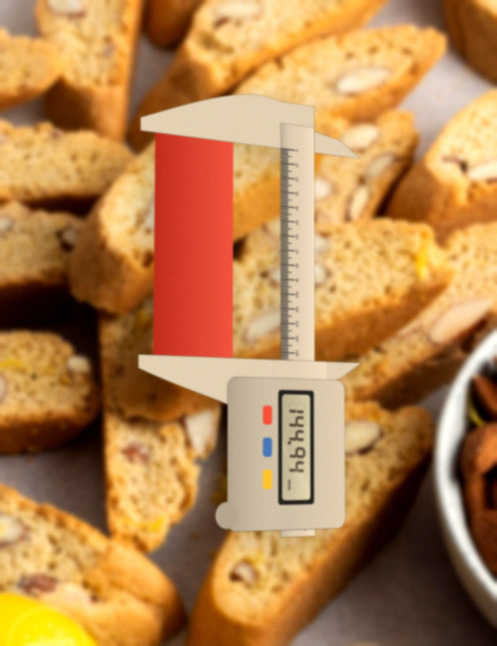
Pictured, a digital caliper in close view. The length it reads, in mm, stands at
144.94 mm
